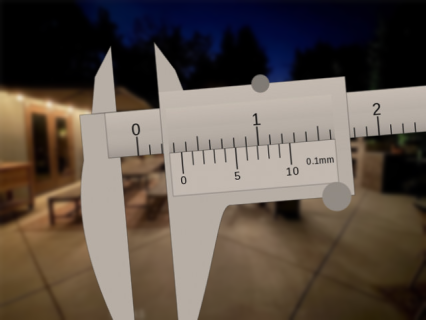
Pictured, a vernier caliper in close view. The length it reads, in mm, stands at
3.6 mm
